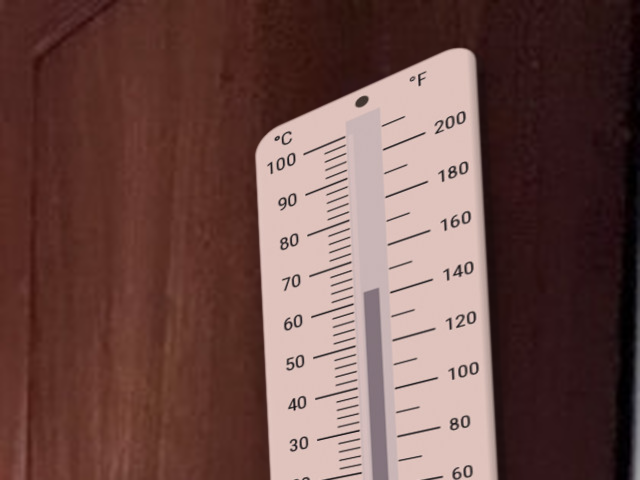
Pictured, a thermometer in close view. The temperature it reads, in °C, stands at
62 °C
